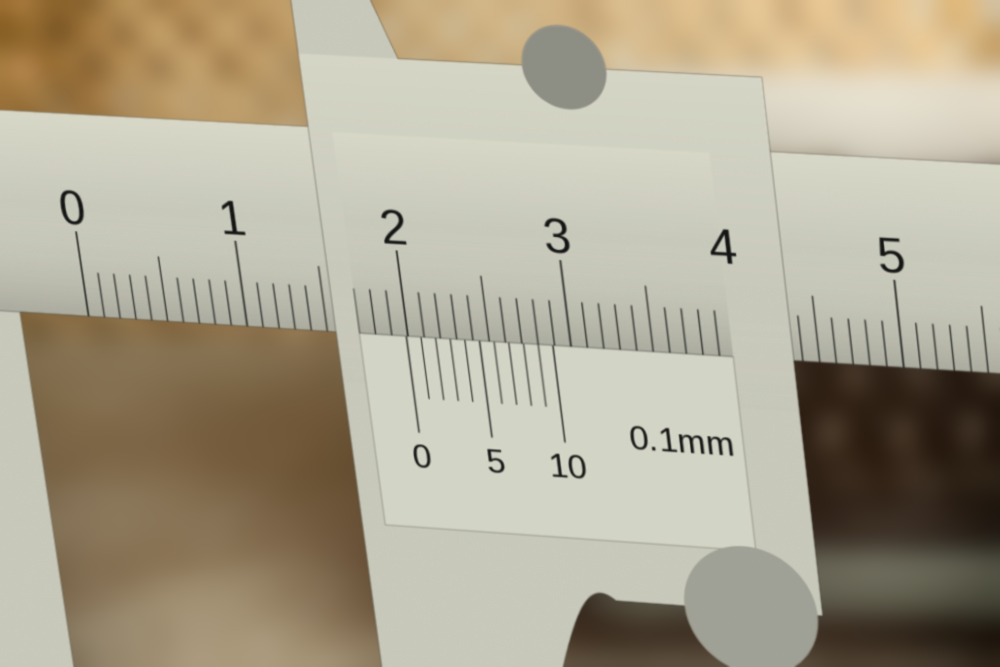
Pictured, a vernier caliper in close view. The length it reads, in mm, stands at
19.9 mm
